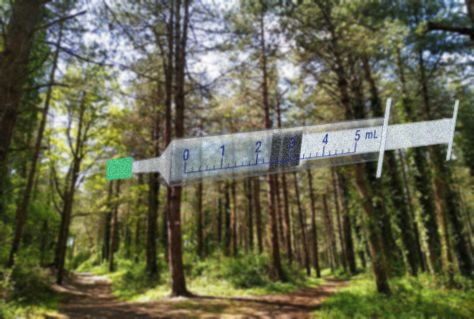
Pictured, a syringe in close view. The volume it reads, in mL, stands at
2.4 mL
